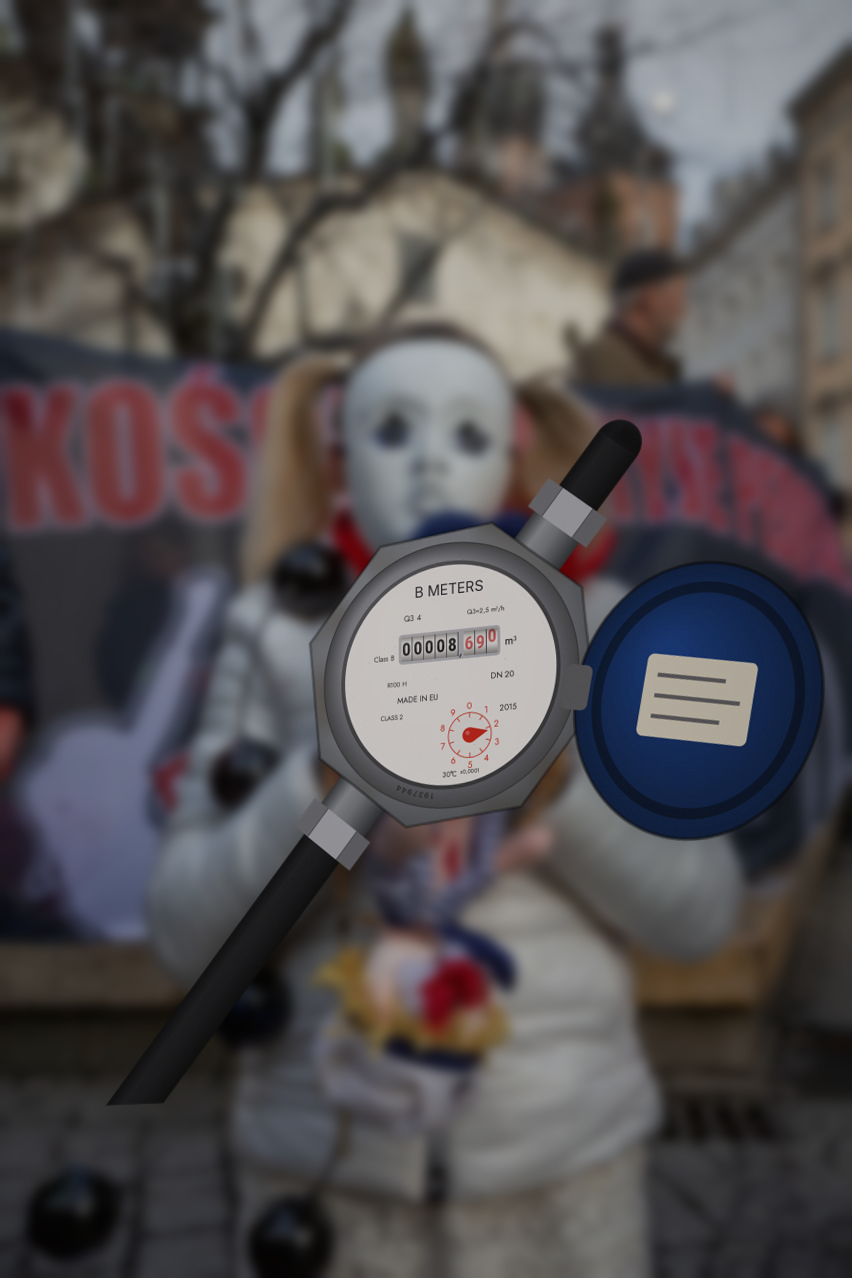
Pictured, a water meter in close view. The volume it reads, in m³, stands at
8.6902 m³
